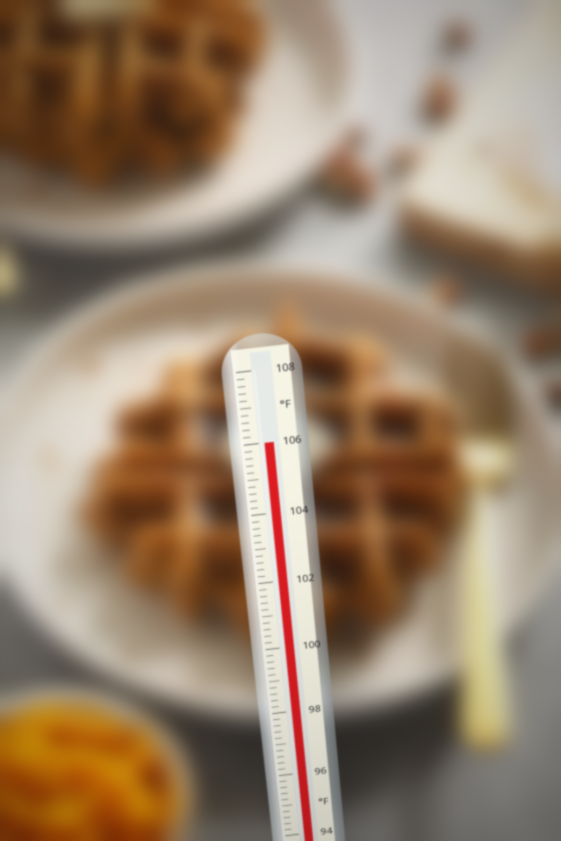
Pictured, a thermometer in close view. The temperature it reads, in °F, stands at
106 °F
